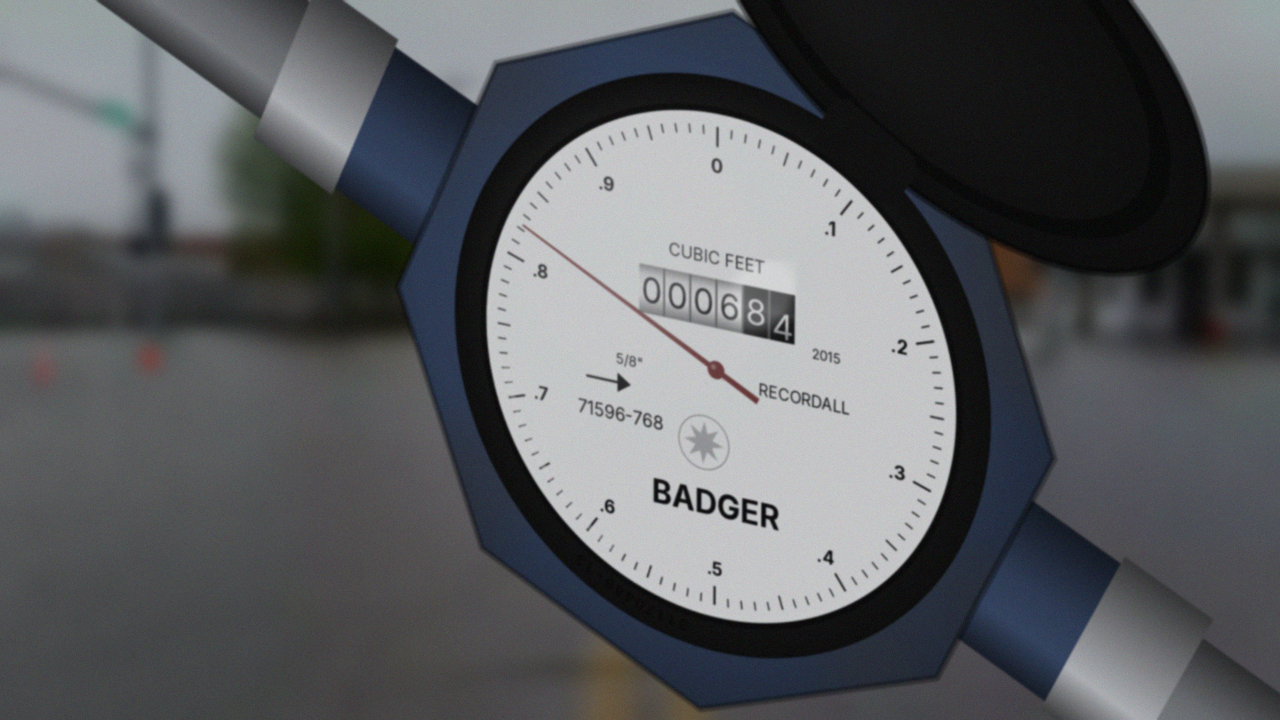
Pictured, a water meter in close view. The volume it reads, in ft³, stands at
683.82 ft³
